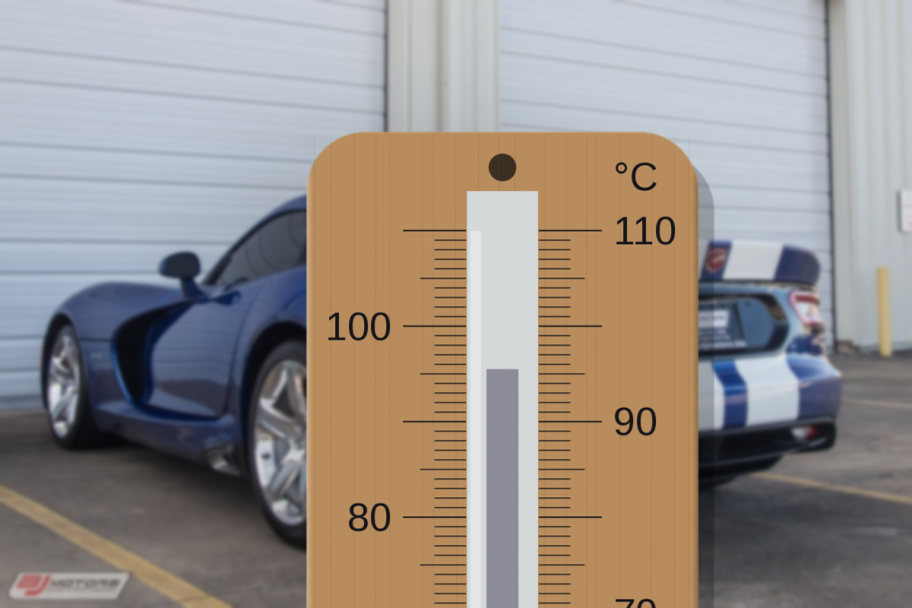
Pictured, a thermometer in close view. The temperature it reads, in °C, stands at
95.5 °C
